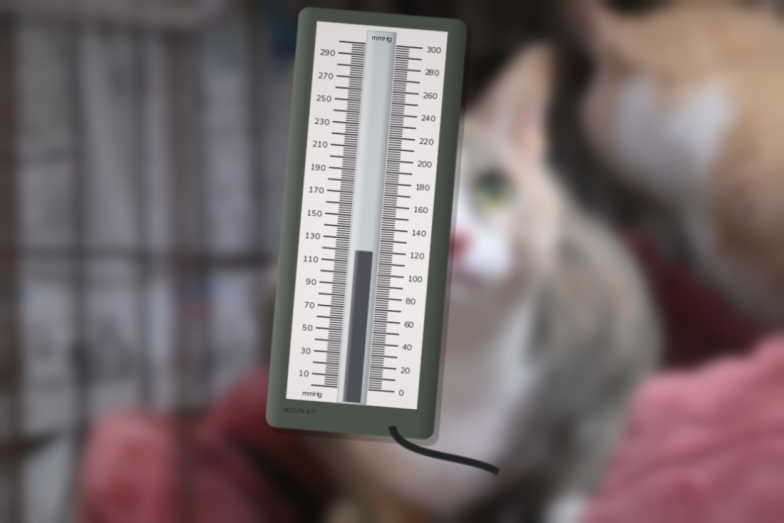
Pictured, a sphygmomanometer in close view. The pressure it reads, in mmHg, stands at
120 mmHg
